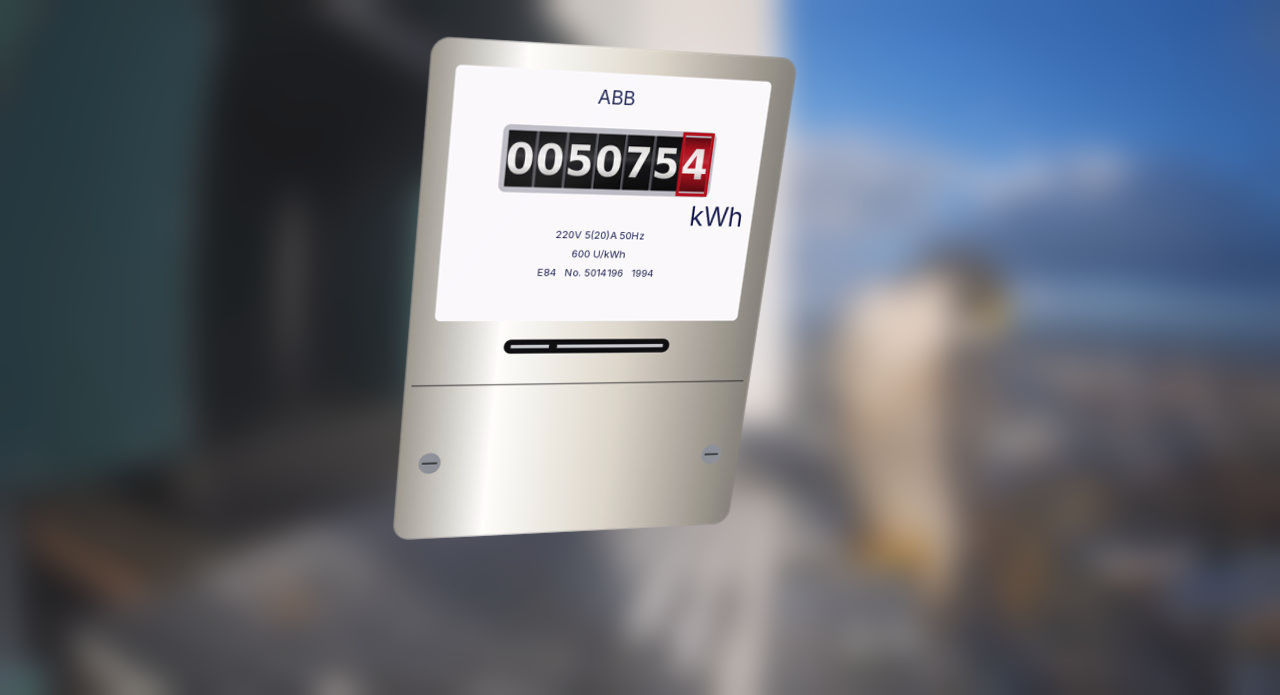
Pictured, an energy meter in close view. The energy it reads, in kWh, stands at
5075.4 kWh
